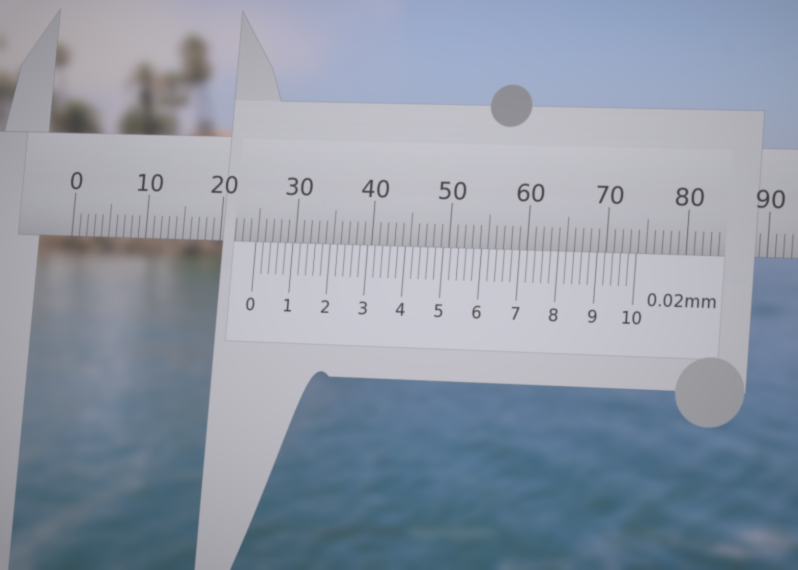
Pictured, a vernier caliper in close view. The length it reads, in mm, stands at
24.8 mm
